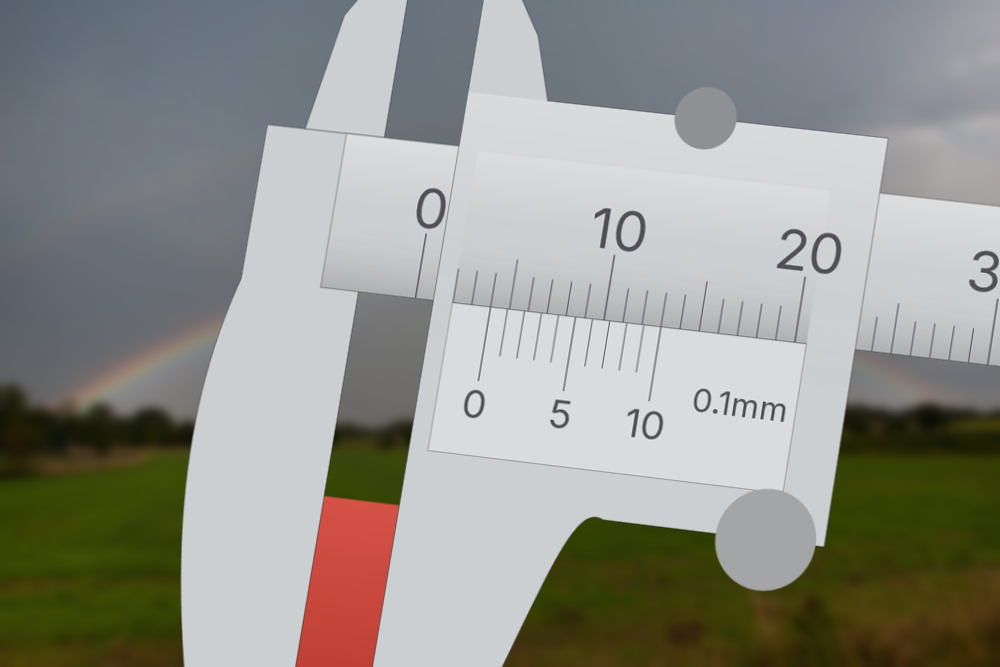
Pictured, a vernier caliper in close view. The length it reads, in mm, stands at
4.0 mm
